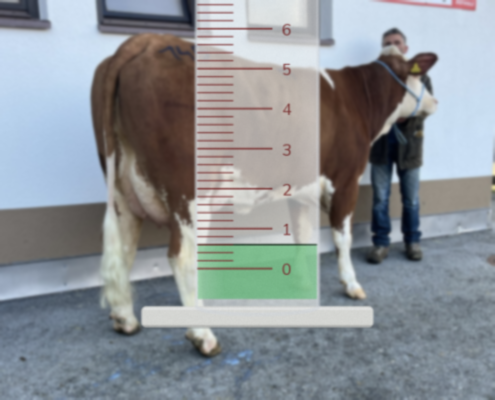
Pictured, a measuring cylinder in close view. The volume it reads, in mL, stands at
0.6 mL
